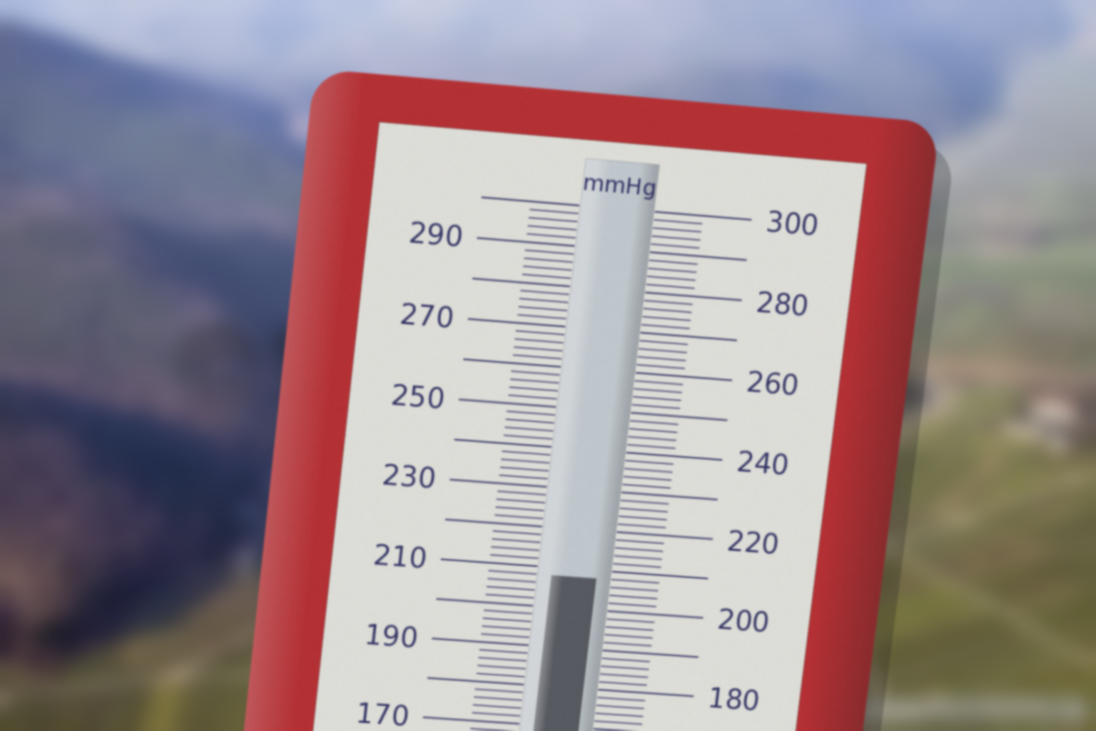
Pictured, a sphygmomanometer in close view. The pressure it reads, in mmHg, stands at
208 mmHg
